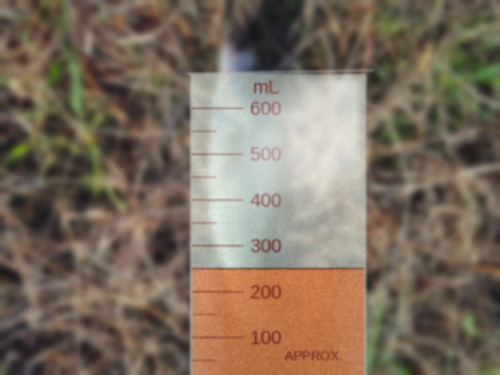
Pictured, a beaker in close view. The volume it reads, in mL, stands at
250 mL
